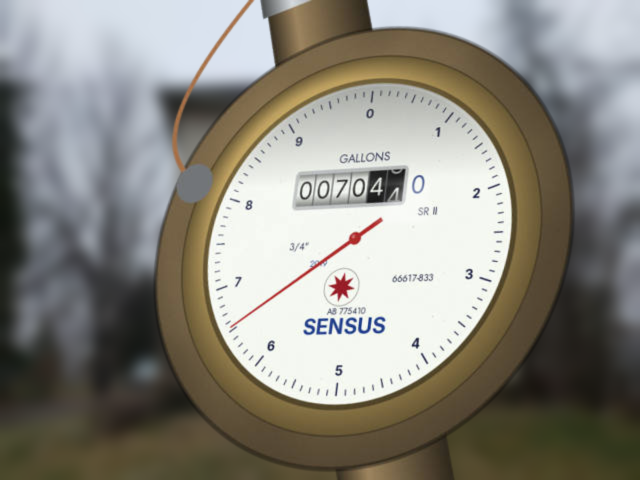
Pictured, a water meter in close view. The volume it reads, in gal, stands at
70436.5 gal
